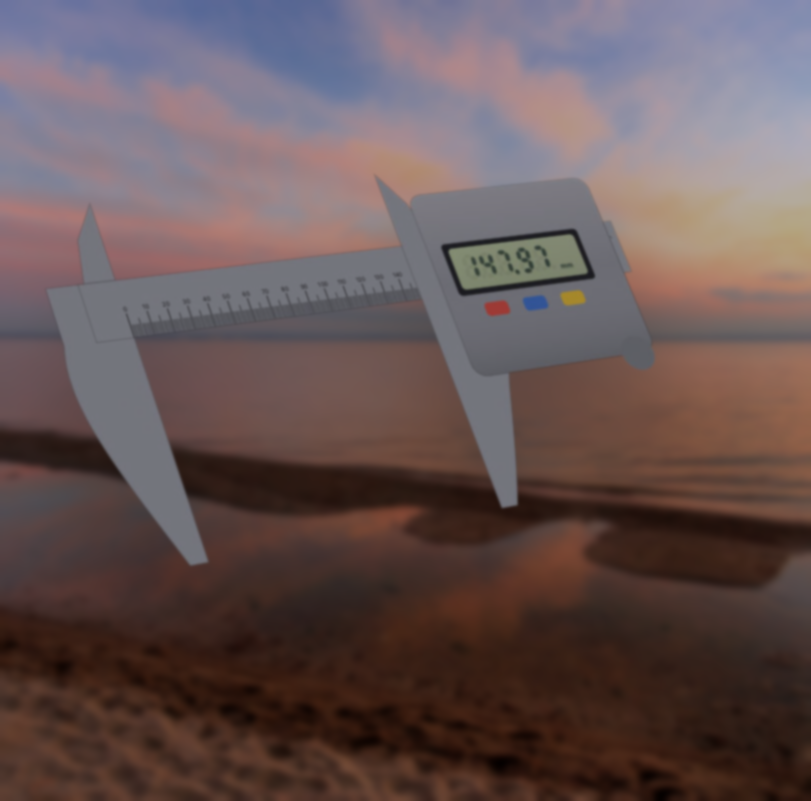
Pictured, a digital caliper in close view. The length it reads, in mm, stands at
147.97 mm
